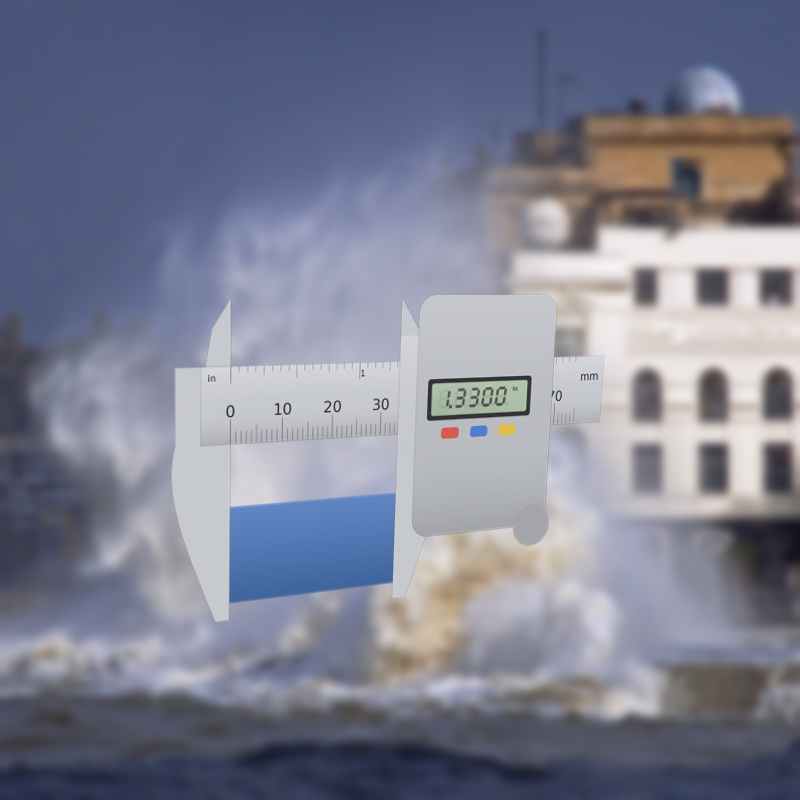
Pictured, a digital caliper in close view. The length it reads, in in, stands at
1.3300 in
